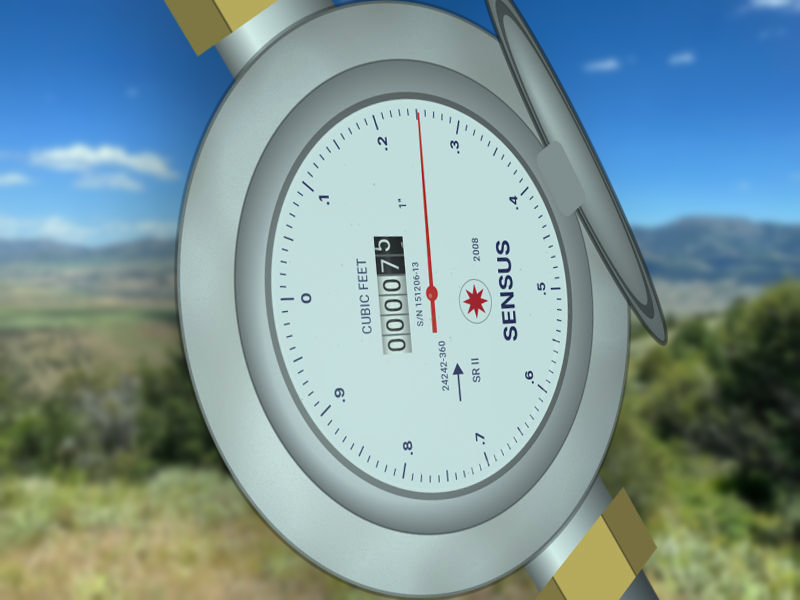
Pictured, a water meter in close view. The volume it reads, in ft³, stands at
75.25 ft³
